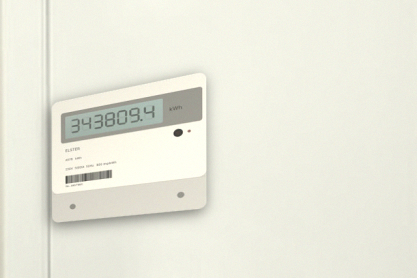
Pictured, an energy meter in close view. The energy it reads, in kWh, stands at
343809.4 kWh
